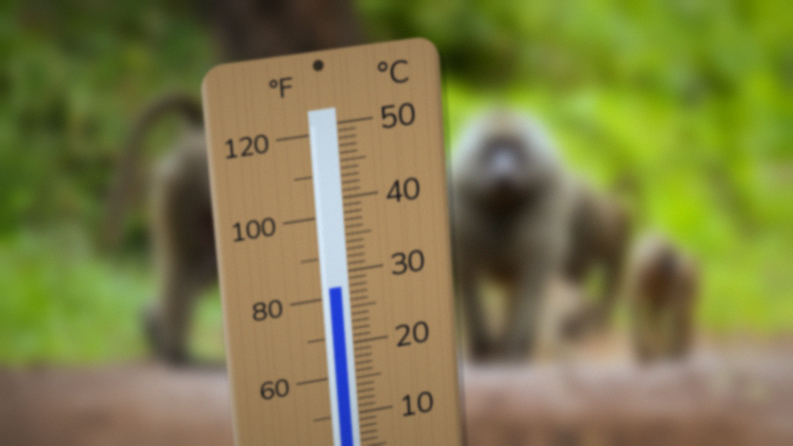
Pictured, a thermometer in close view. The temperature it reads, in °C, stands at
28 °C
